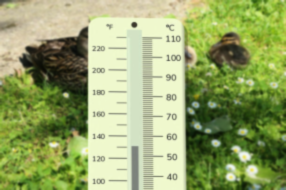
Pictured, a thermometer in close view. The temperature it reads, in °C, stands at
55 °C
